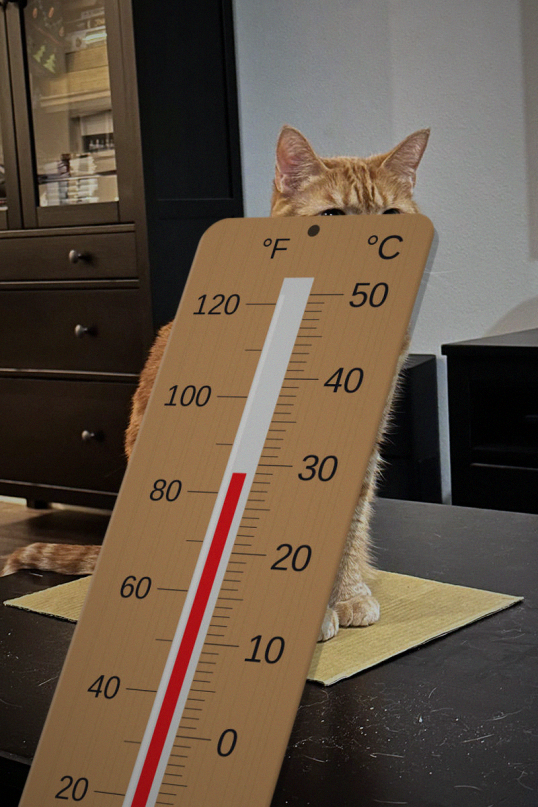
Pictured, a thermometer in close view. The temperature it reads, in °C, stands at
29 °C
